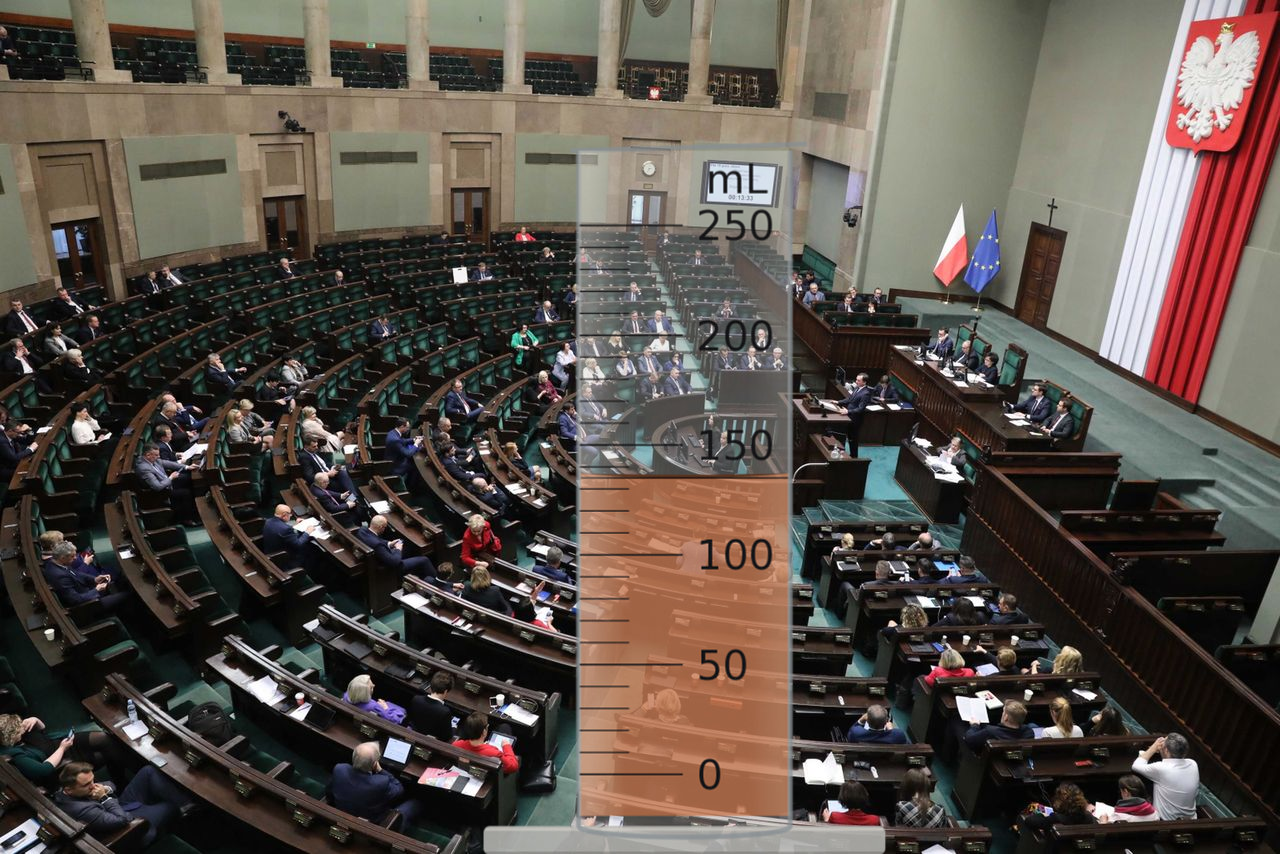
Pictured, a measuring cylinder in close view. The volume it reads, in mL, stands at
135 mL
